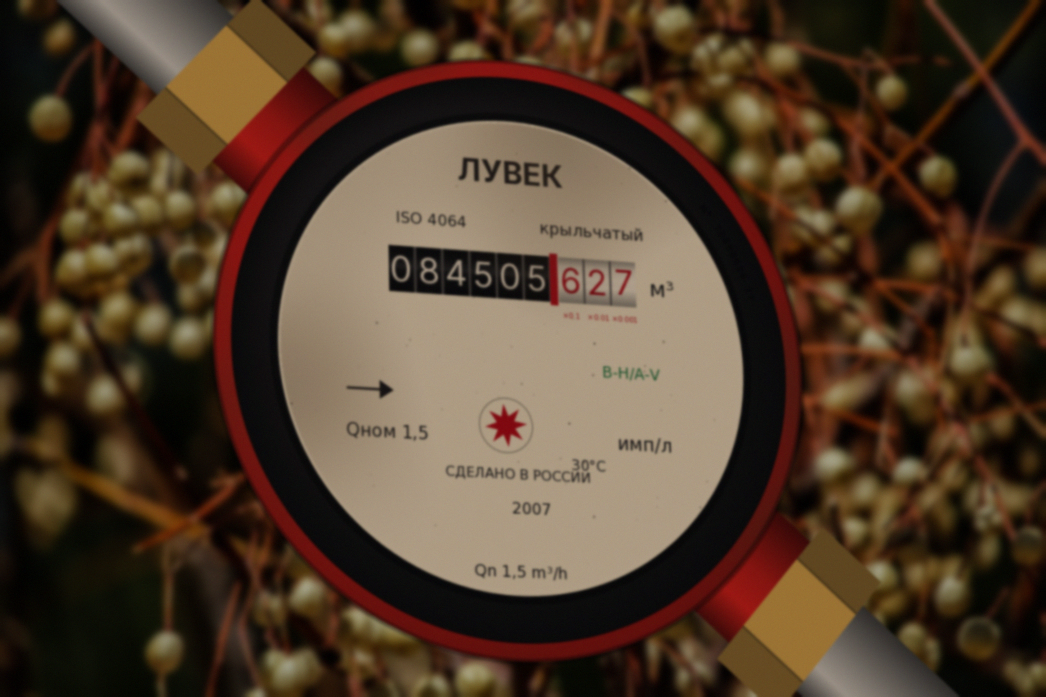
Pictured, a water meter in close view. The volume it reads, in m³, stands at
84505.627 m³
